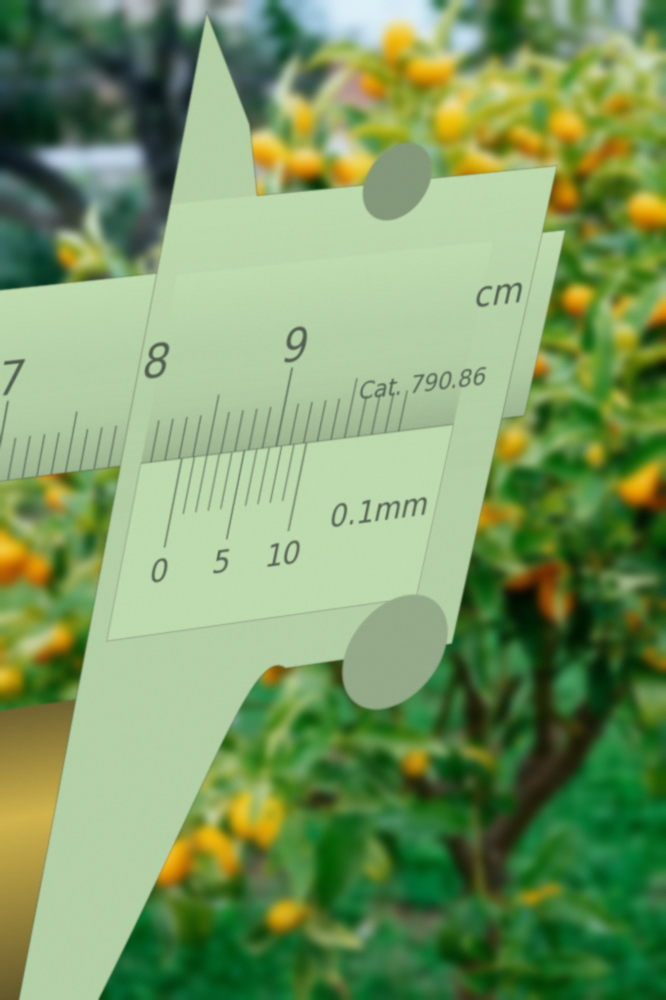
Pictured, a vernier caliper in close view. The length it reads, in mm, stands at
83.2 mm
